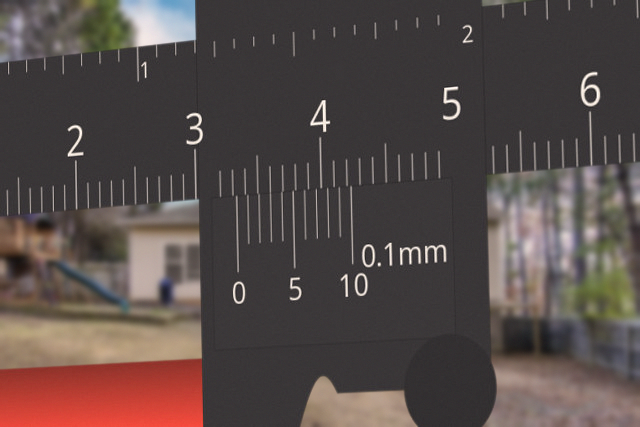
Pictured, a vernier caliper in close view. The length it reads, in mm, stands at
33.3 mm
